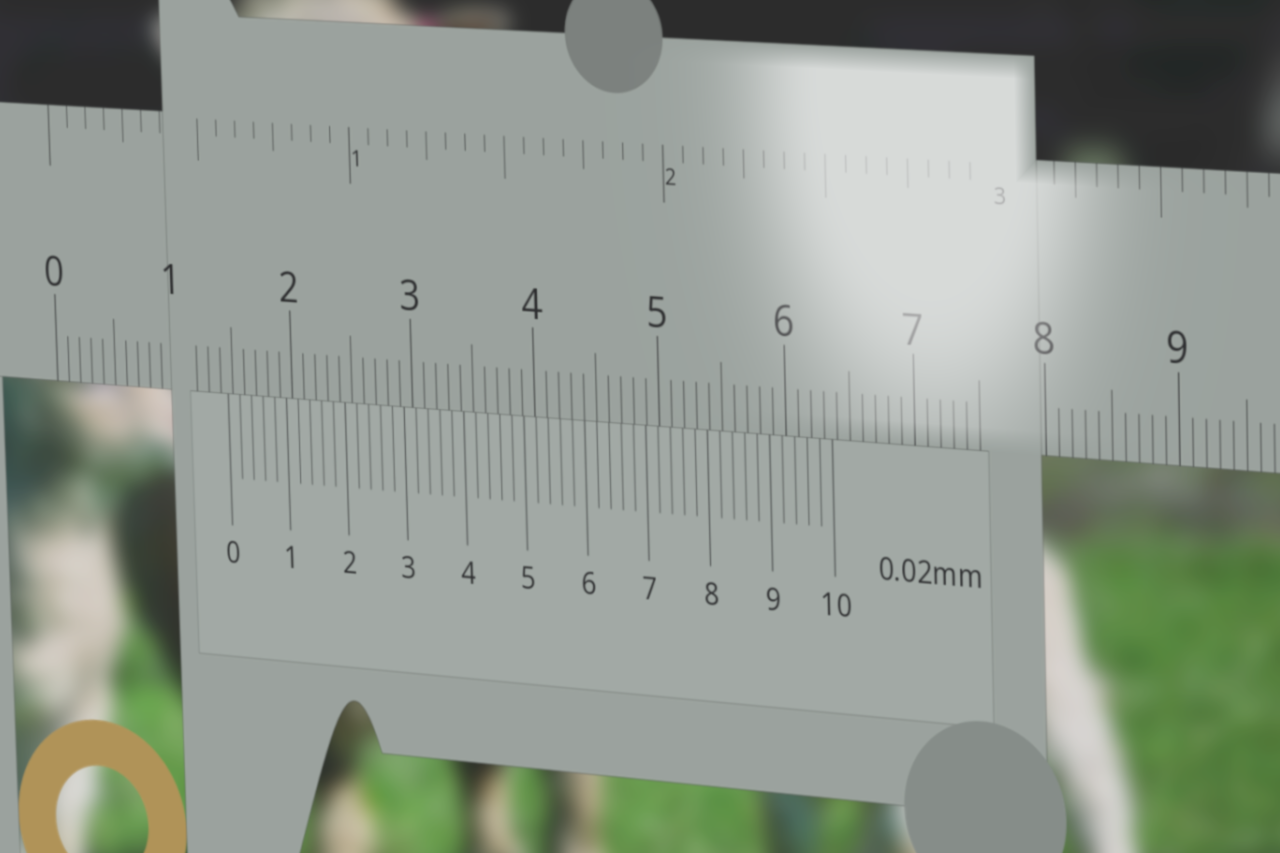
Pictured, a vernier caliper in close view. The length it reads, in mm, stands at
14.6 mm
